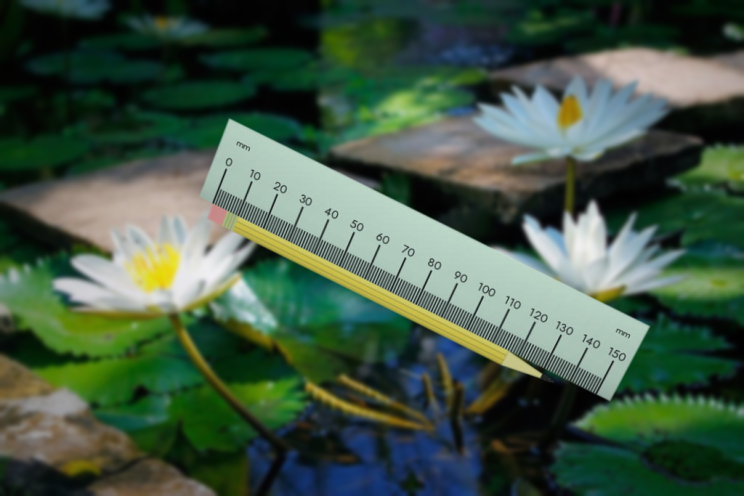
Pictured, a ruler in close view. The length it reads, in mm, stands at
135 mm
